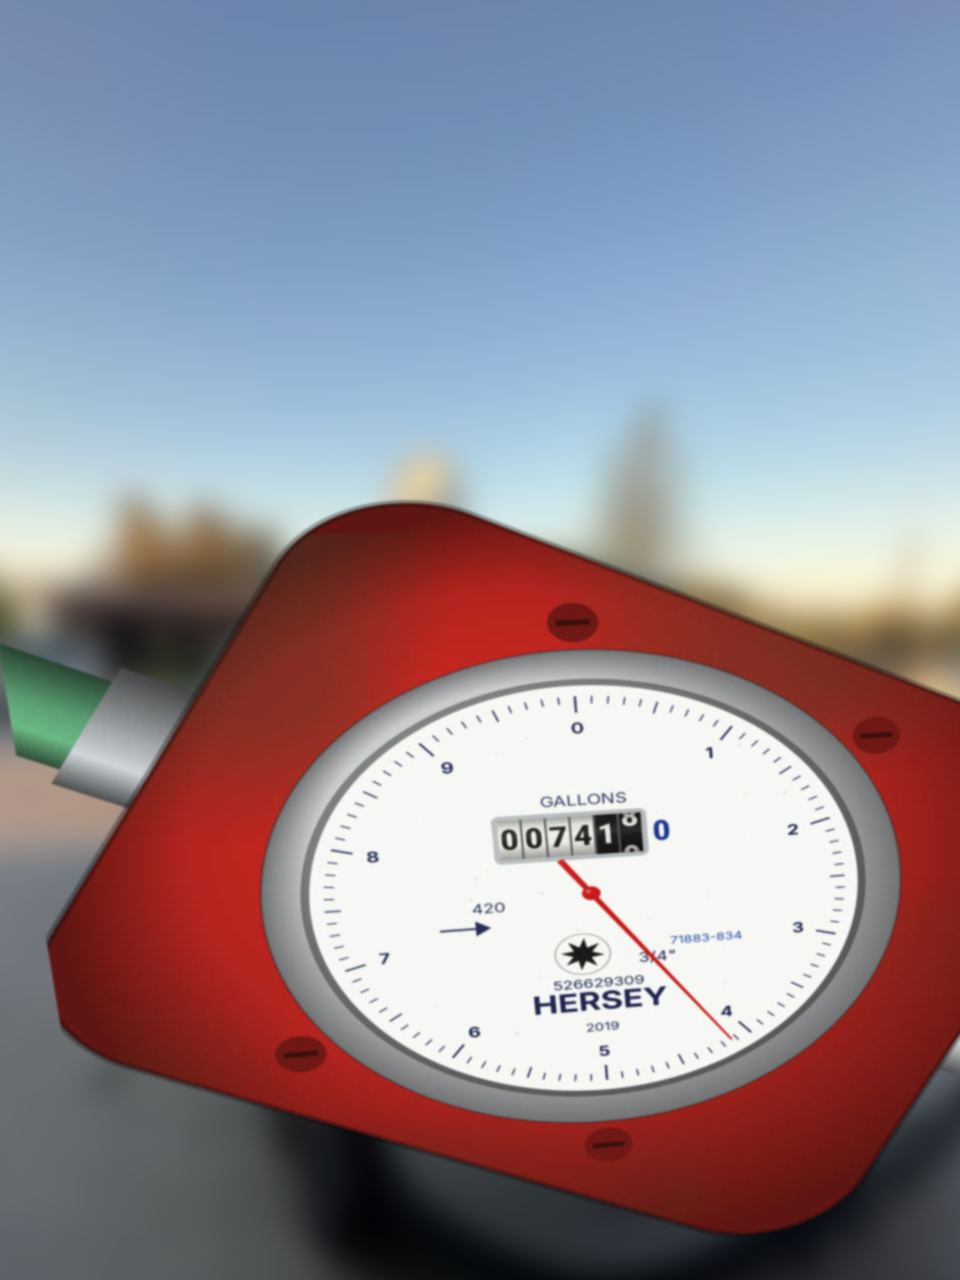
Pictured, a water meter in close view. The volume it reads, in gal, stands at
74184.1 gal
